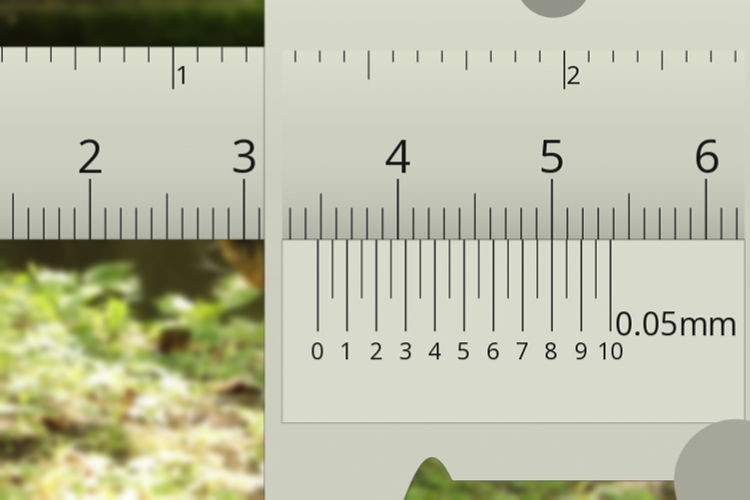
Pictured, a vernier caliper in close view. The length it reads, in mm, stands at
34.8 mm
